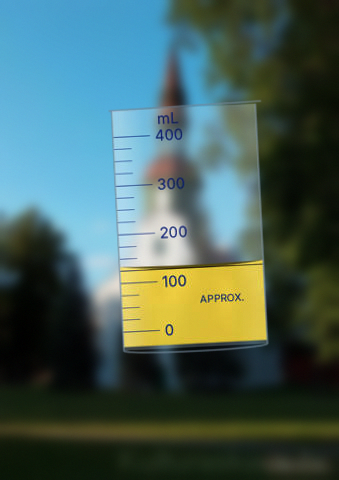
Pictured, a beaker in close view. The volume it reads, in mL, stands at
125 mL
